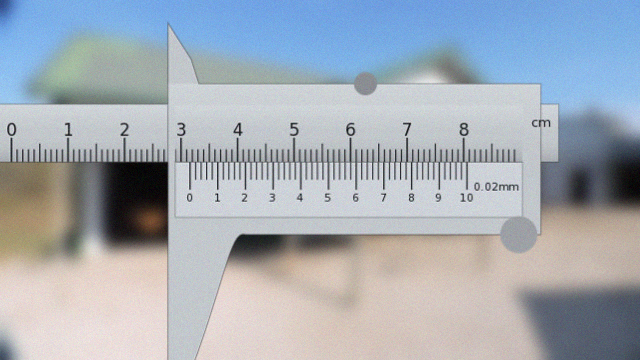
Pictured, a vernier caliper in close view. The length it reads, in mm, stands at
31.6 mm
